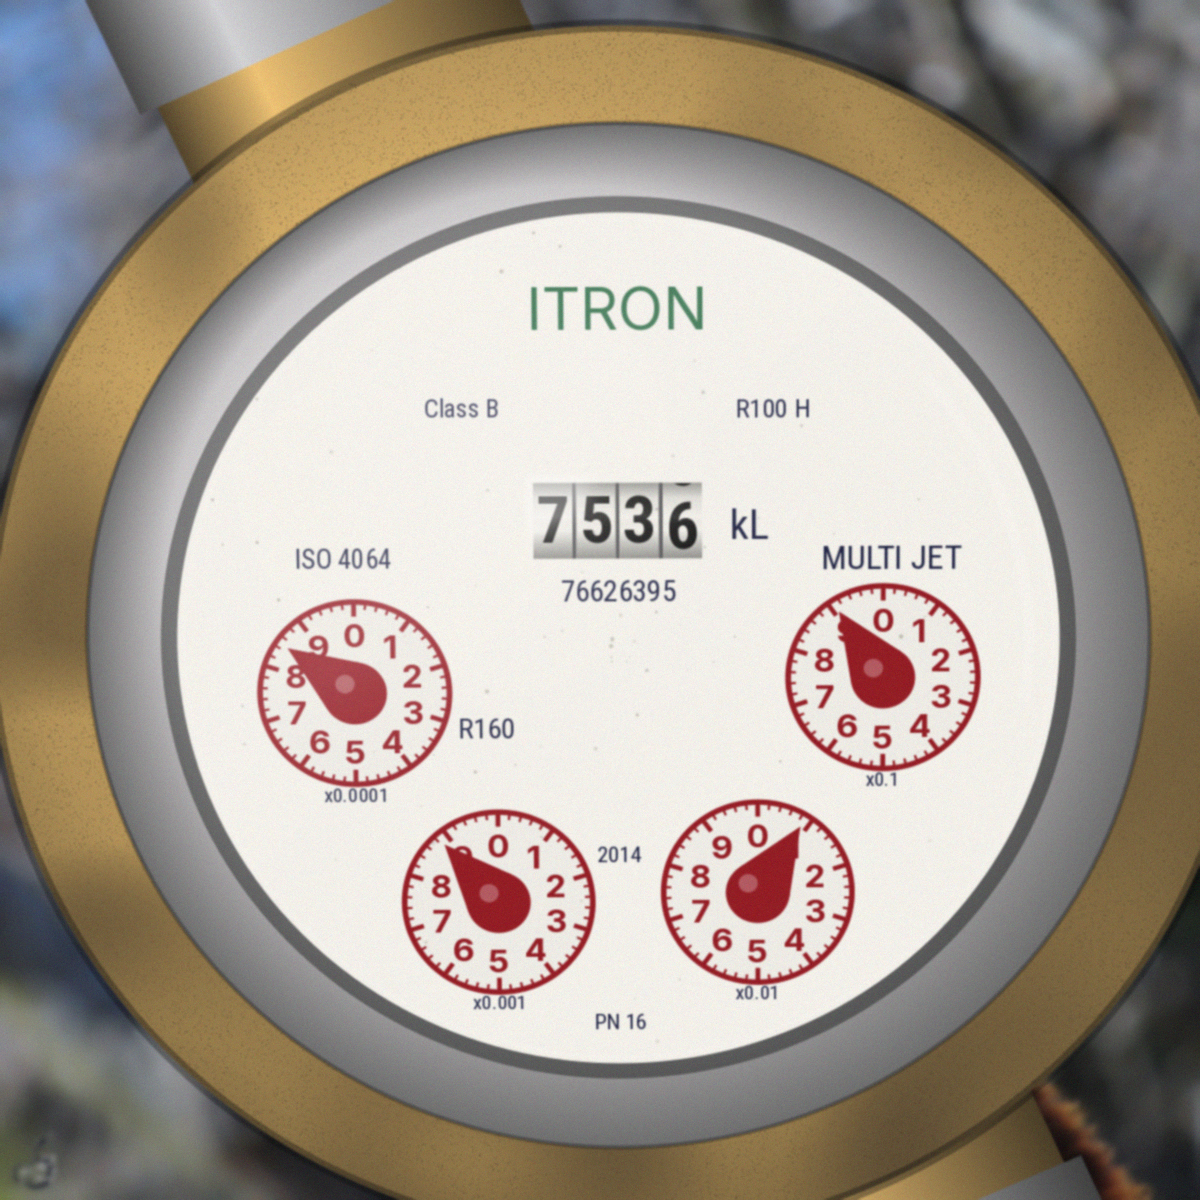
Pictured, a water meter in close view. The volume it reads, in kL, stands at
7535.9088 kL
